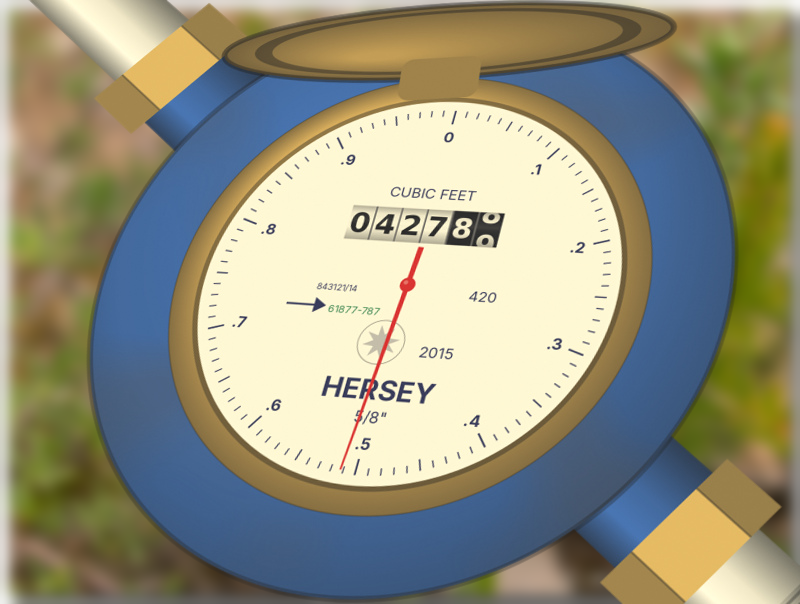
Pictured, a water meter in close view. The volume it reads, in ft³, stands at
42788.51 ft³
